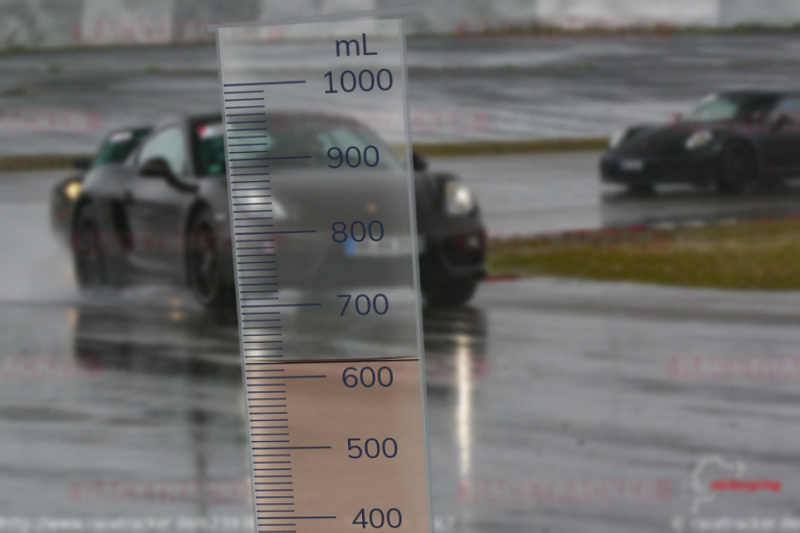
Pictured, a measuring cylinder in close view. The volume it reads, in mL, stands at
620 mL
